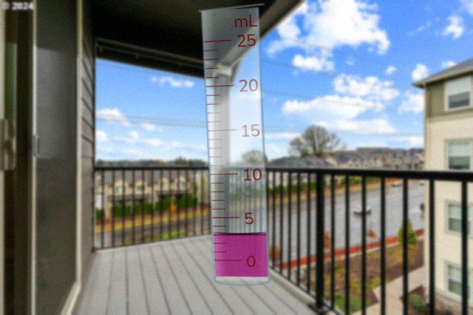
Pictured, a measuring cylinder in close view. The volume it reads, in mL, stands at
3 mL
